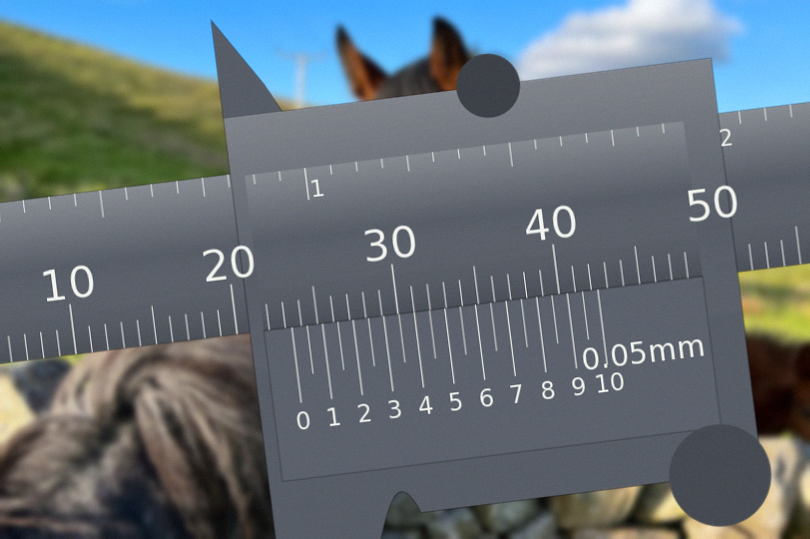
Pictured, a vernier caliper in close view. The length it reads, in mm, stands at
23.4 mm
